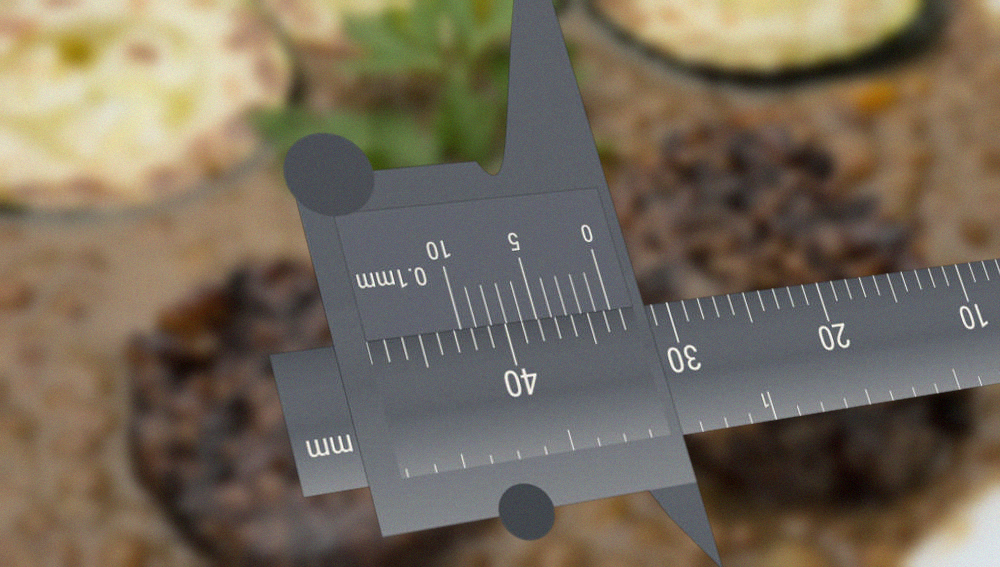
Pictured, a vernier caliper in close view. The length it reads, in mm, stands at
33.6 mm
